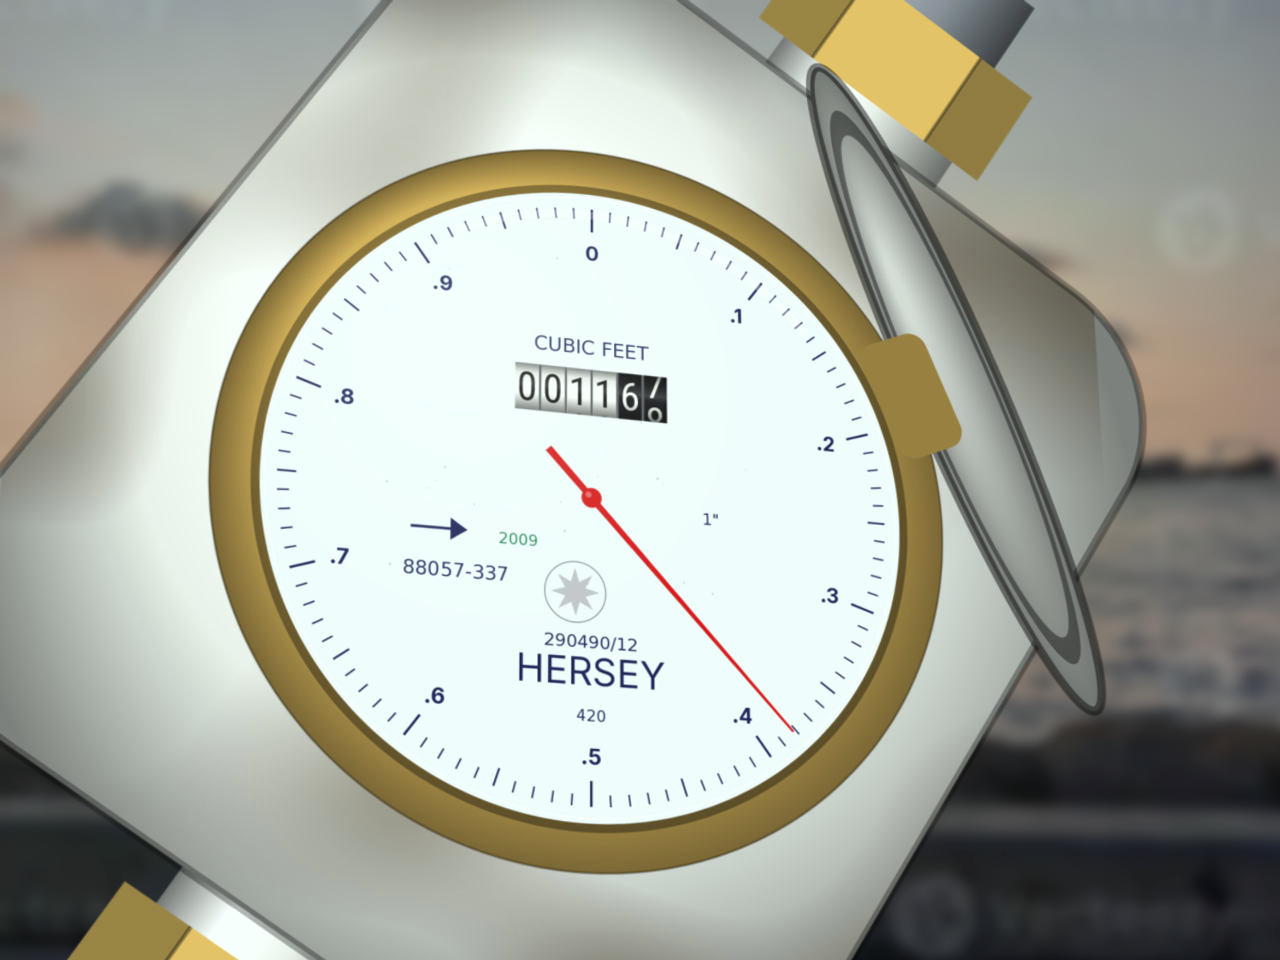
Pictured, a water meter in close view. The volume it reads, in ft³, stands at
1167.38 ft³
